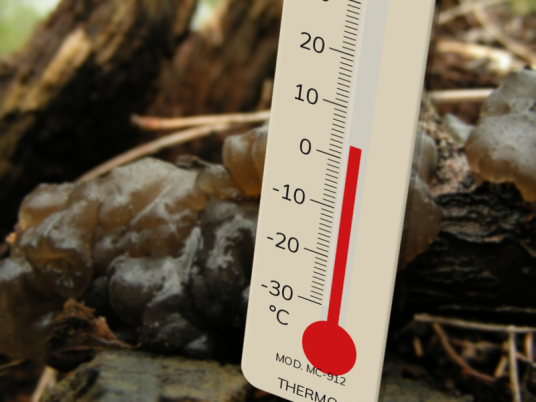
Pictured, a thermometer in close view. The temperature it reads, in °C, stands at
3 °C
